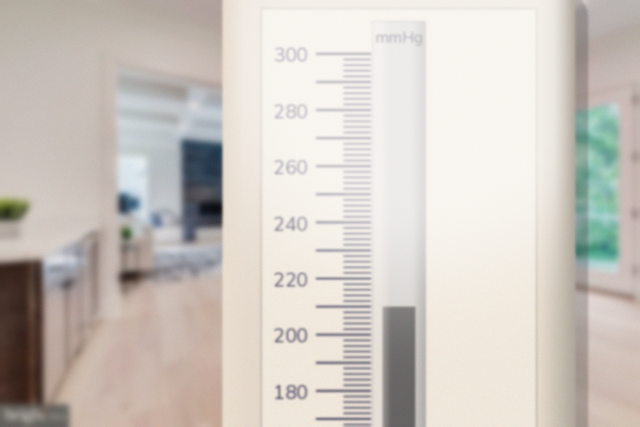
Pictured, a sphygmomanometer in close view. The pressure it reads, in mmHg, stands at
210 mmHg
